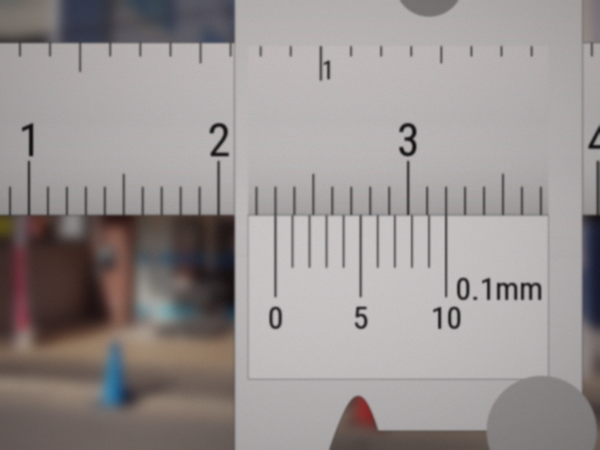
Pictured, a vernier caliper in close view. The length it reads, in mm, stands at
23.0 mm
